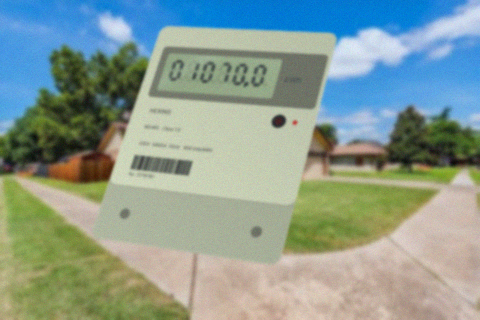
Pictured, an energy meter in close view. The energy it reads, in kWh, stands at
1070.0 kWh
